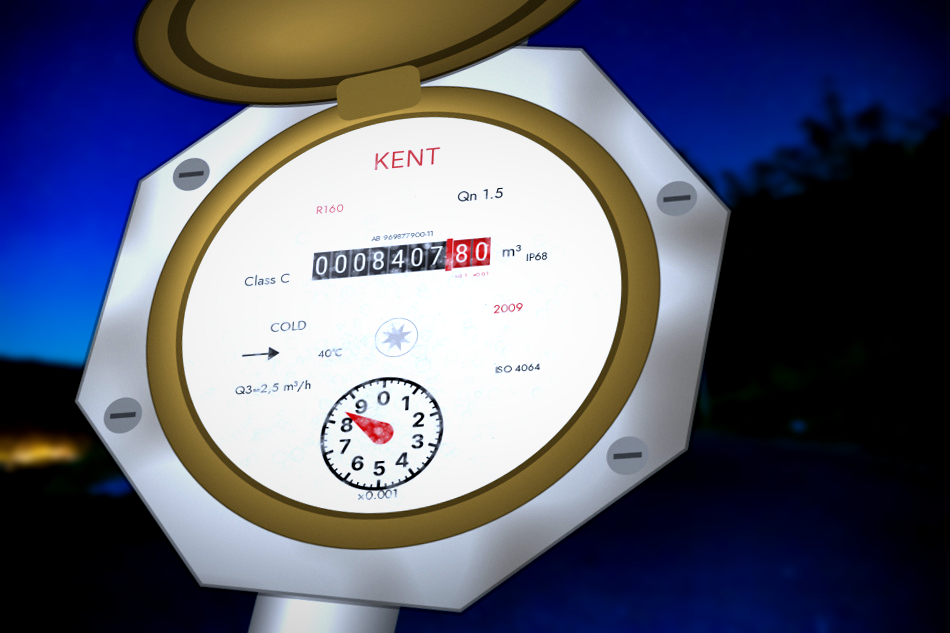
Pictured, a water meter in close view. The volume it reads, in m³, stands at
8407.808 m³
